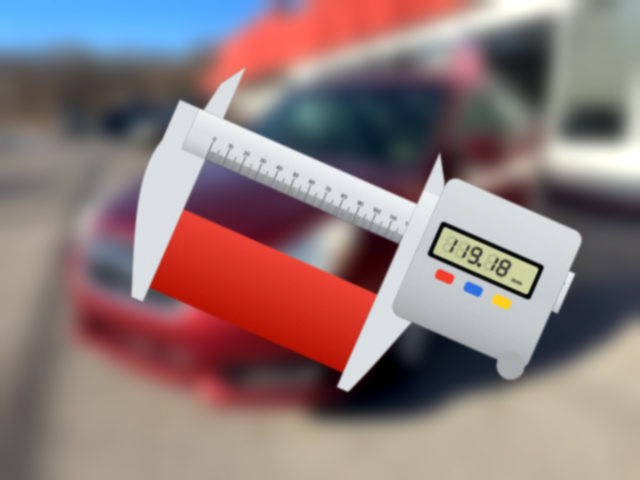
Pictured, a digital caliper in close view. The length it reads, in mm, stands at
119.18 mm
